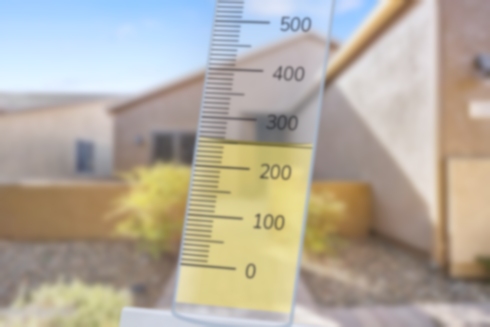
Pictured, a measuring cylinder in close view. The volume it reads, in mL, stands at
250 mL
